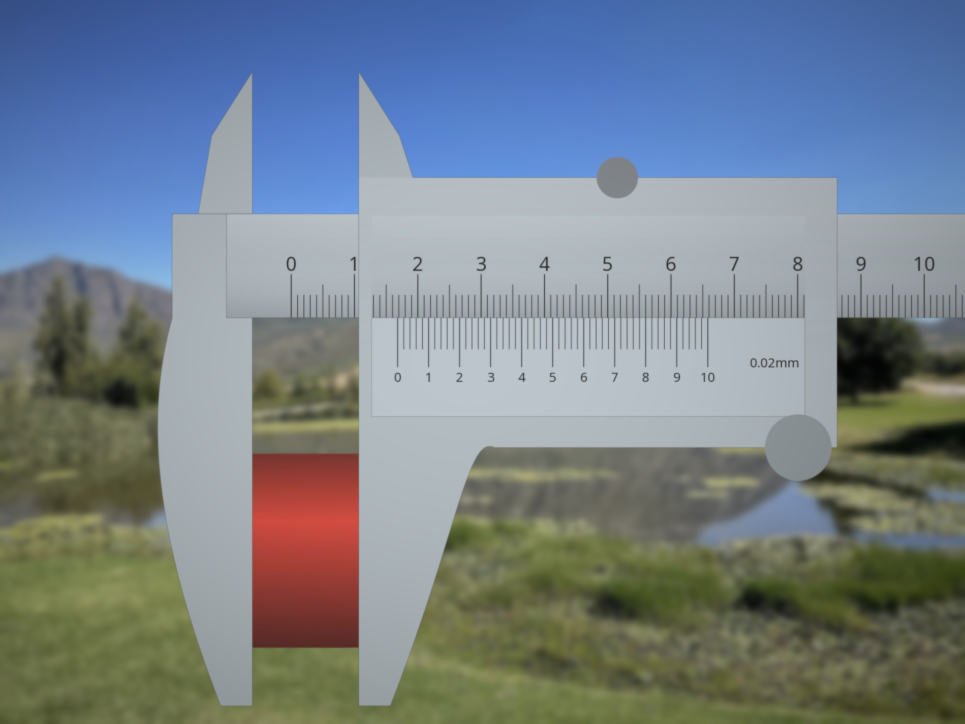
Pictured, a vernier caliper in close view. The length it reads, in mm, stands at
16.8 mm
